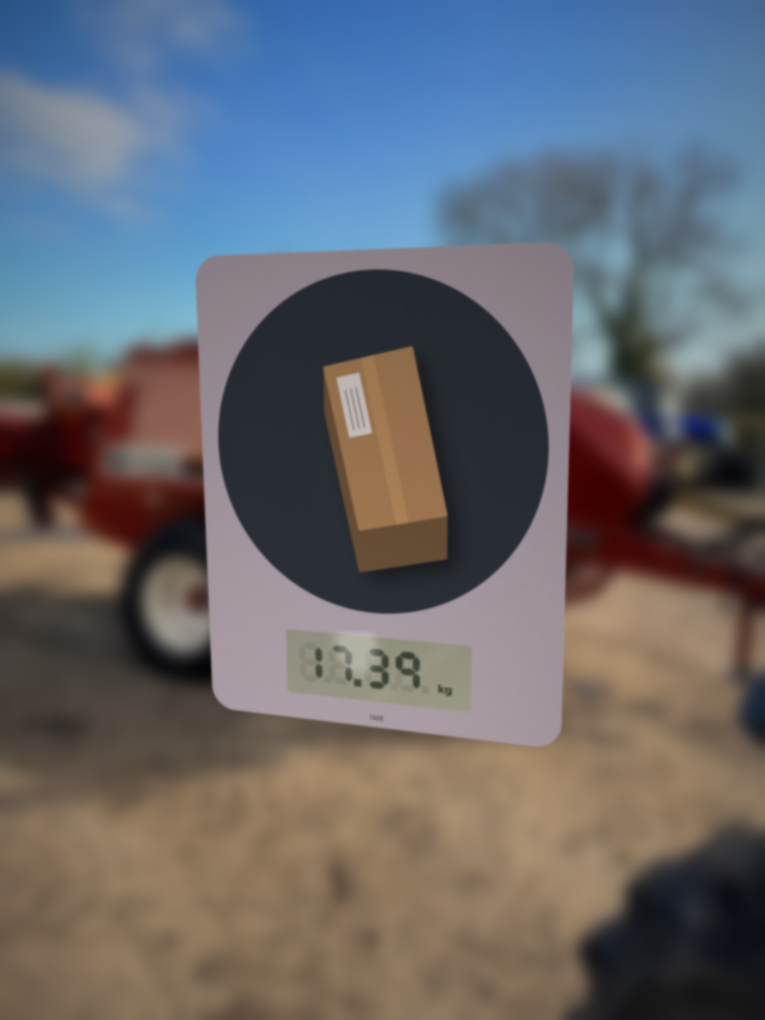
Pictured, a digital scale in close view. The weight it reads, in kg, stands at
17.39 kg
